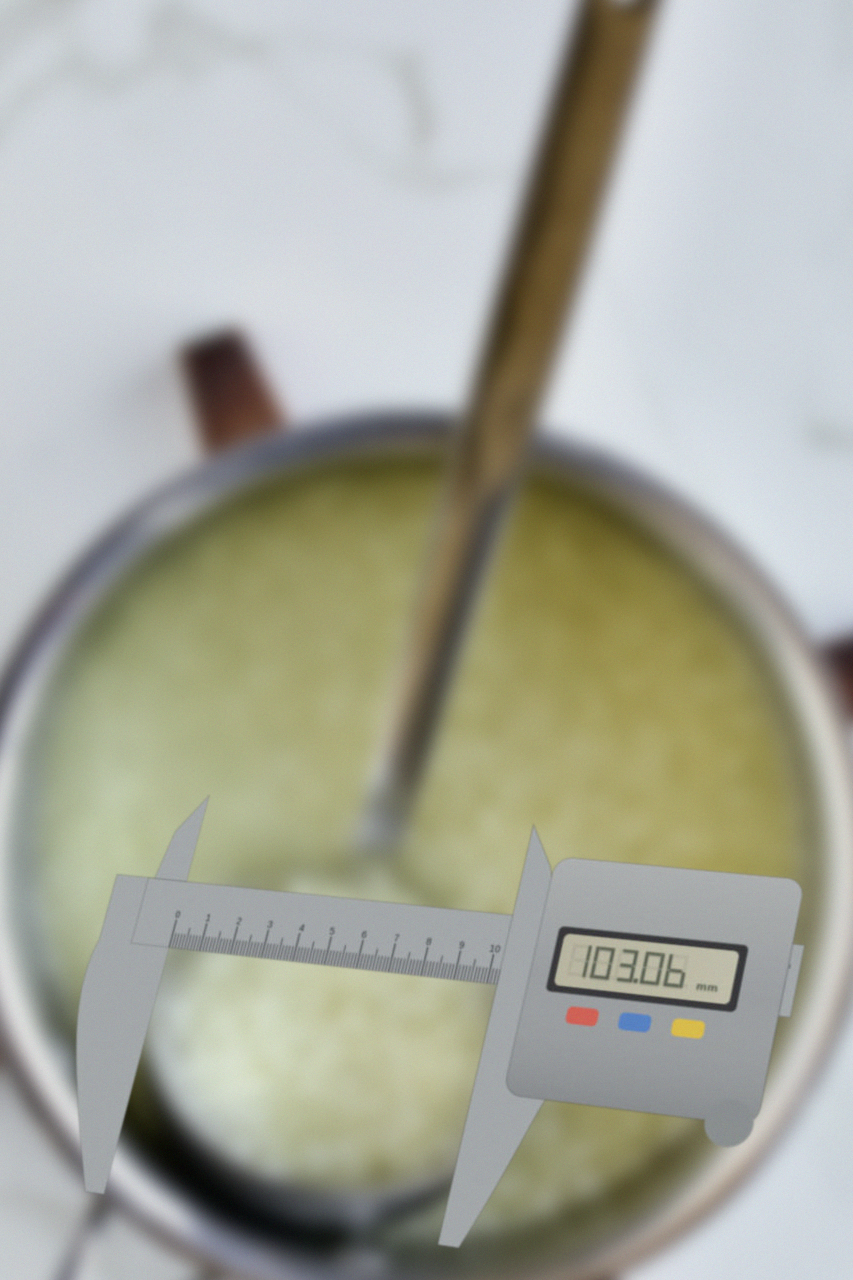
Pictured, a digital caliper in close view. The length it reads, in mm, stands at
103.06 mm
